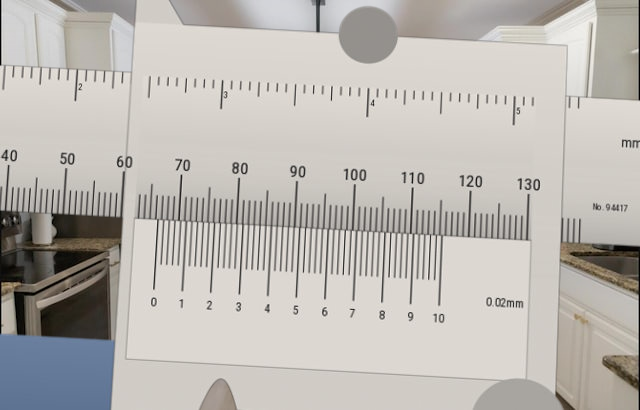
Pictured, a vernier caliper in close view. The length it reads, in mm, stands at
66.4 mm
